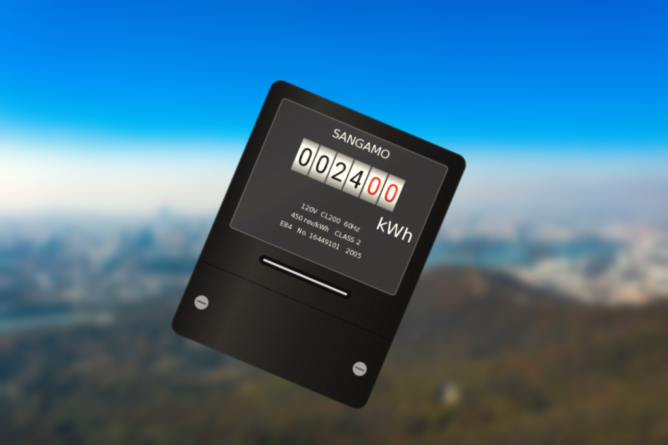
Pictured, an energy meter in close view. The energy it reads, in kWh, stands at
24.00 kWh
